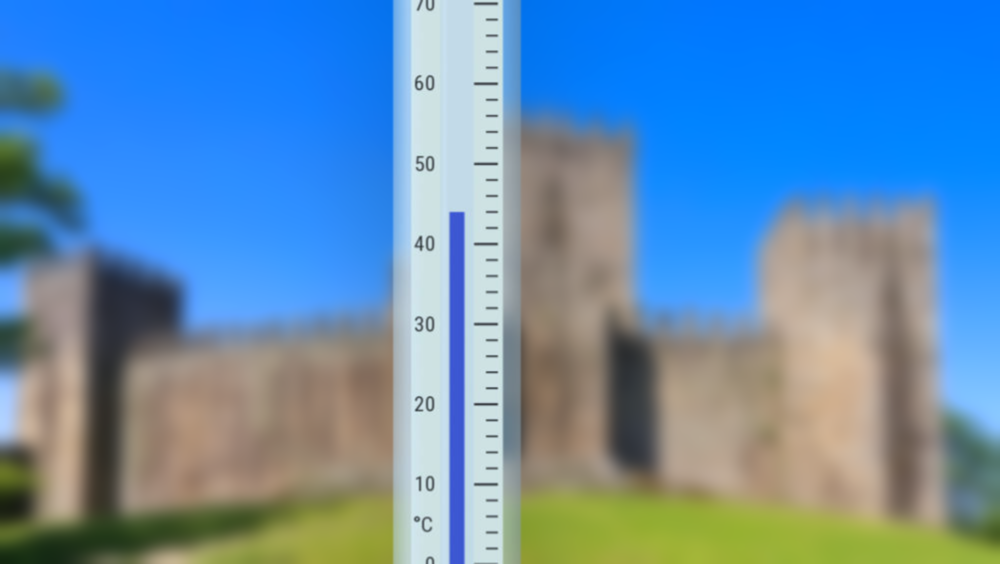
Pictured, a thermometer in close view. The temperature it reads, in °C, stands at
44 °C
